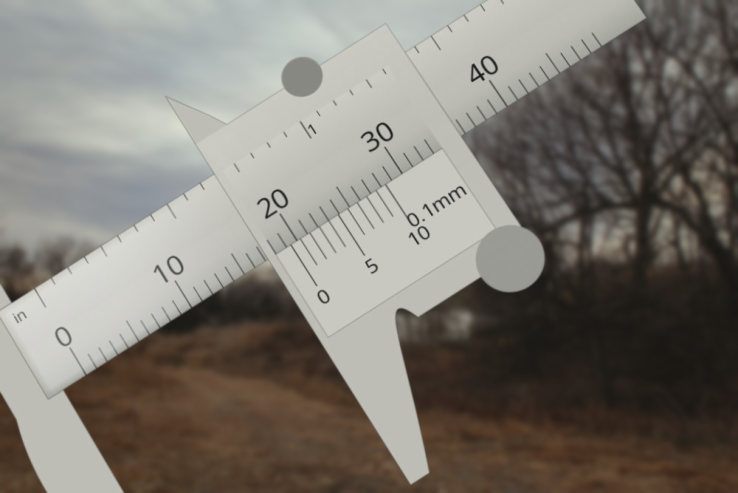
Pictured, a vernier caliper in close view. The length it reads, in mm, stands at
19.4 mm
